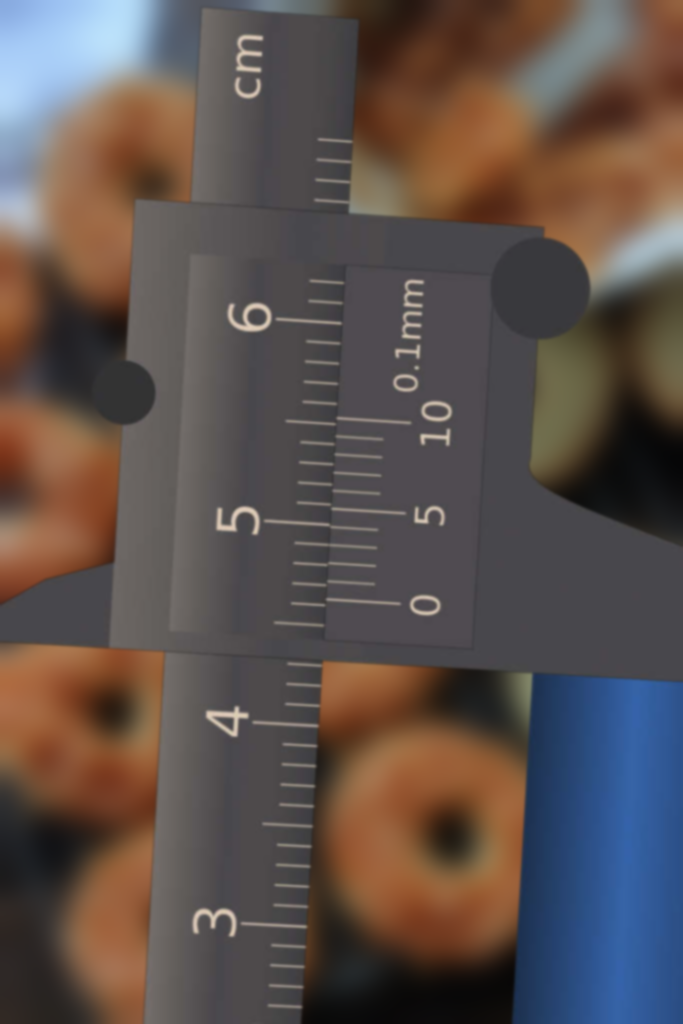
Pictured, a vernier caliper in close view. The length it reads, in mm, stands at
46.3 mm
